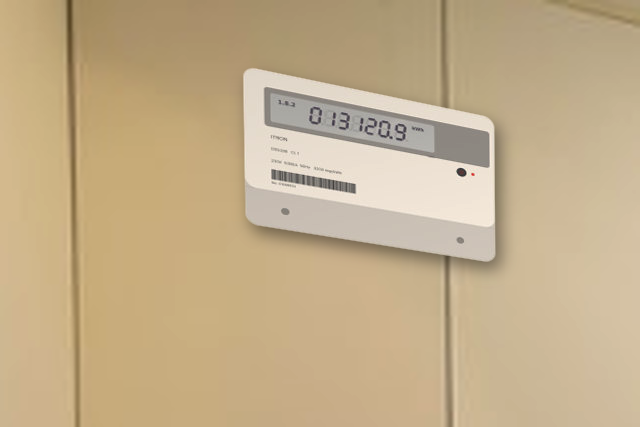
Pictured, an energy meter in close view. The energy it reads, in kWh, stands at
13120.9 kWh
